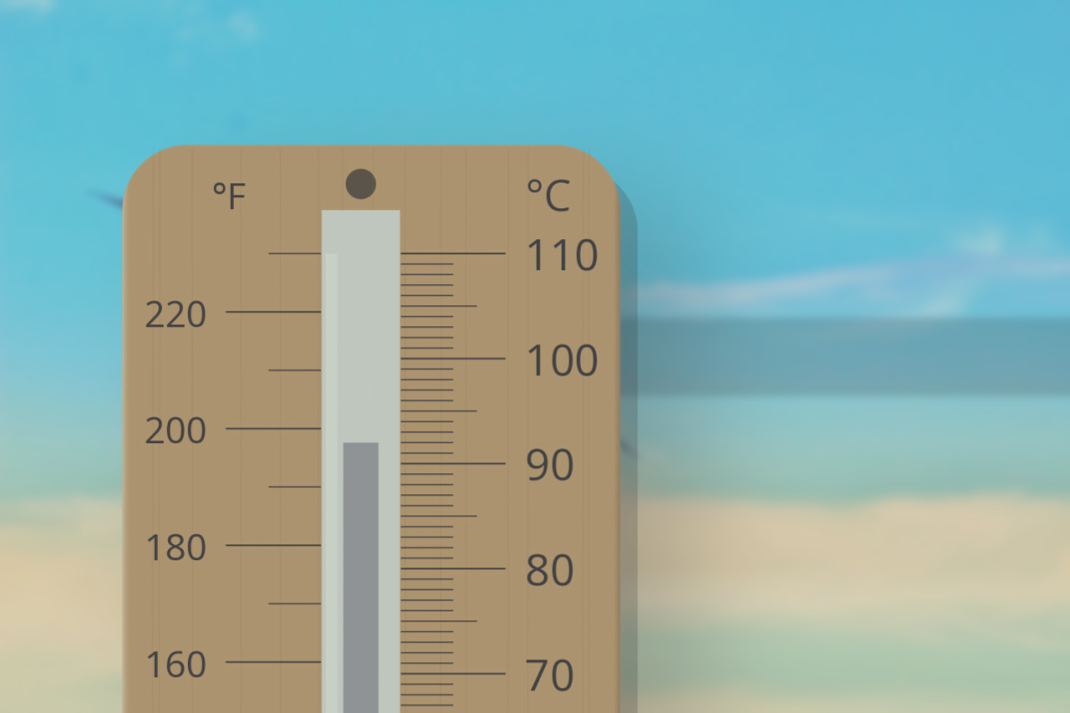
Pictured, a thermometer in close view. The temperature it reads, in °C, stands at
92 °C
